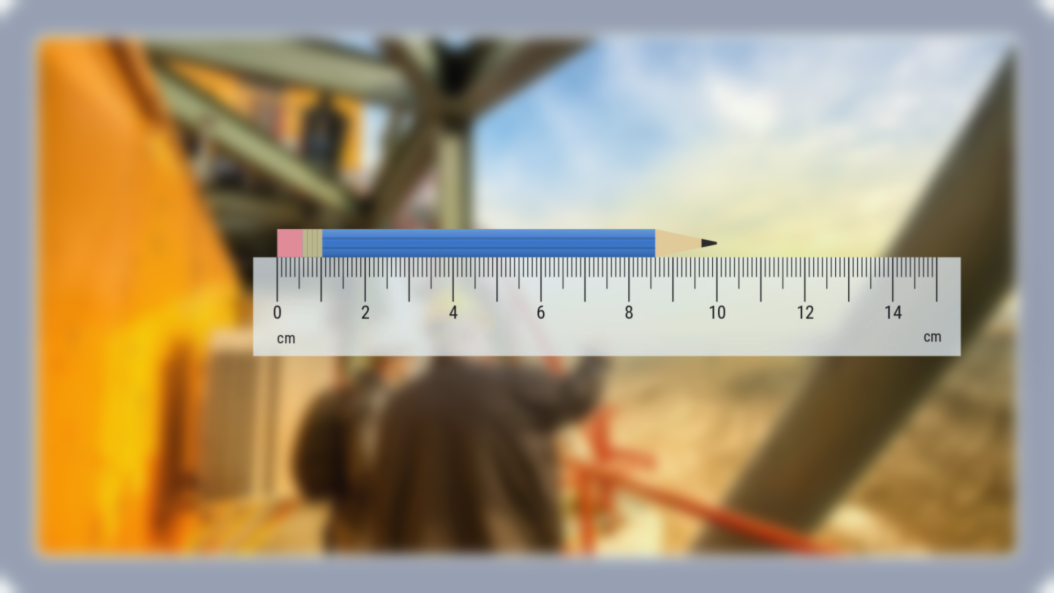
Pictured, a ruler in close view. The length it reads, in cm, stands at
10 cm
